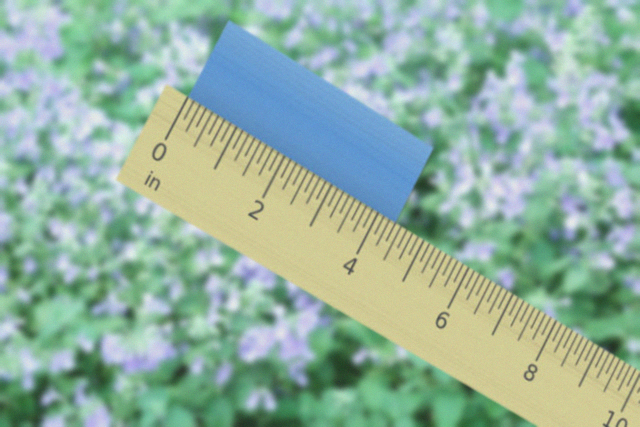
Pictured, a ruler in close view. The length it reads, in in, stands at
4.375 in
